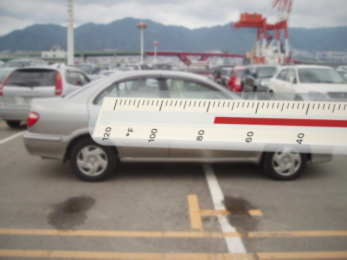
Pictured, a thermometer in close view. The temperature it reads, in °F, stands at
76 °F
